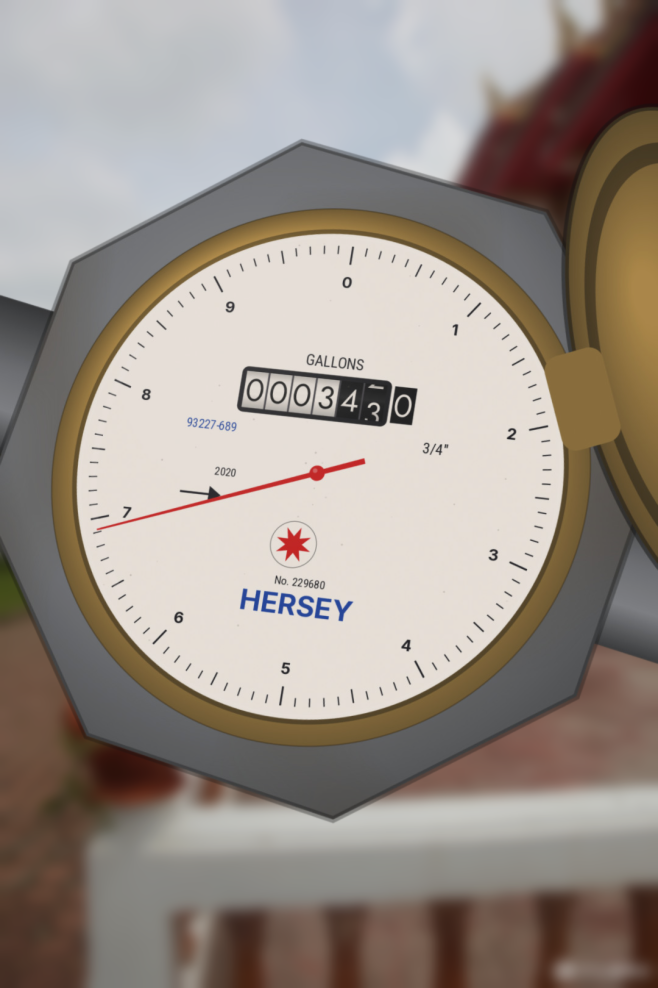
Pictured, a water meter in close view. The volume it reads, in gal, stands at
3426.9 gal
